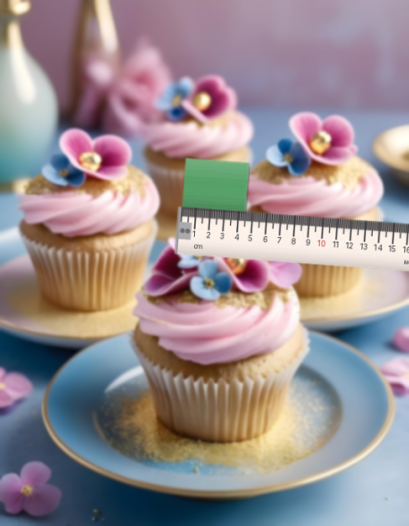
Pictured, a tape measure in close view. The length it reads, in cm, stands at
4.5 cm
